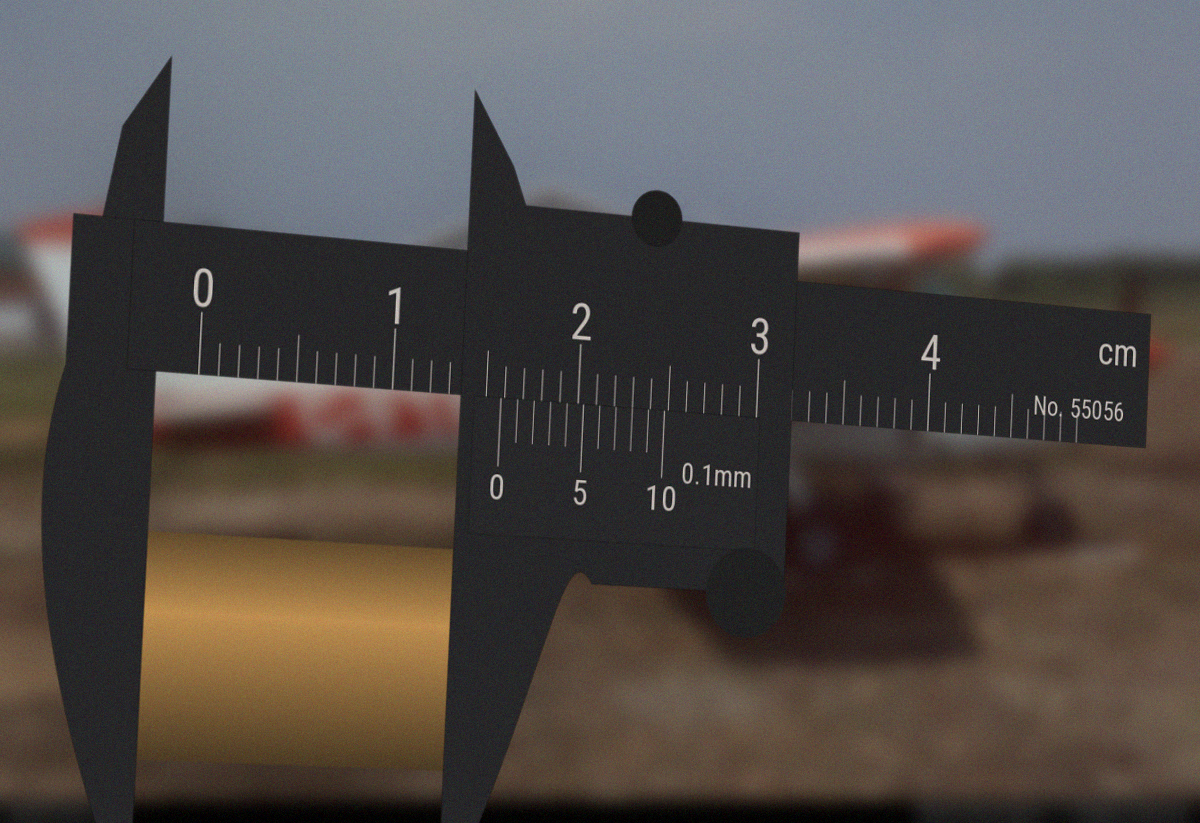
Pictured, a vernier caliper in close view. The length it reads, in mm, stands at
15.8 mm
